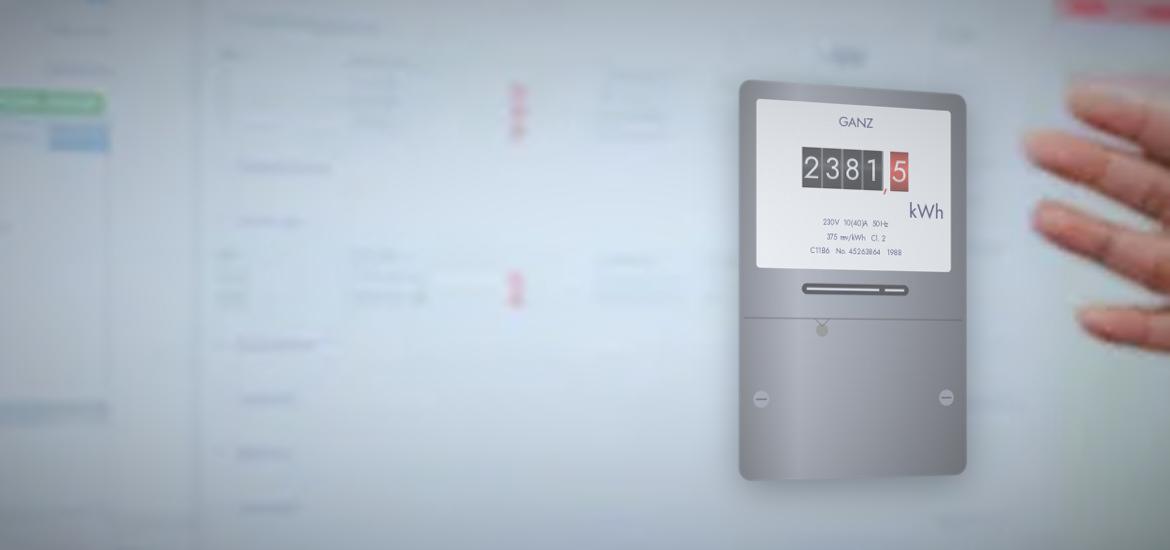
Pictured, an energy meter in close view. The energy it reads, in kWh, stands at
2381.5 kWh
